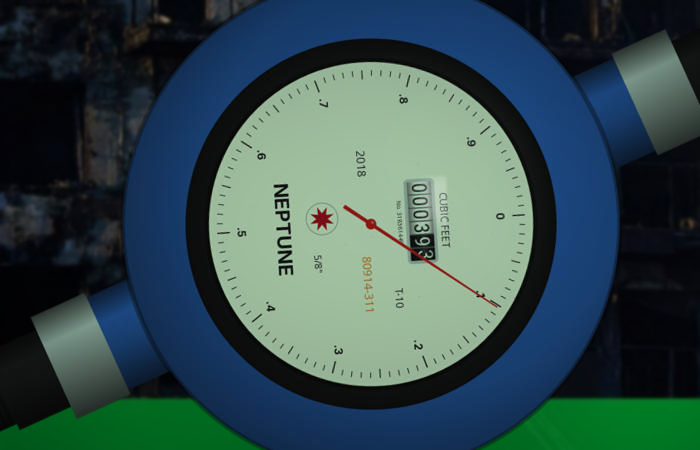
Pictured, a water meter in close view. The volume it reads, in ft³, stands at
393.10 ft³
